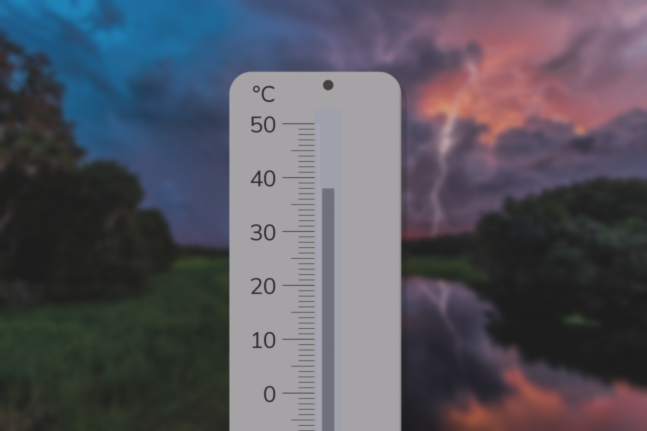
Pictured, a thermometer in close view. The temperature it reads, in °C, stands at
38 °C
